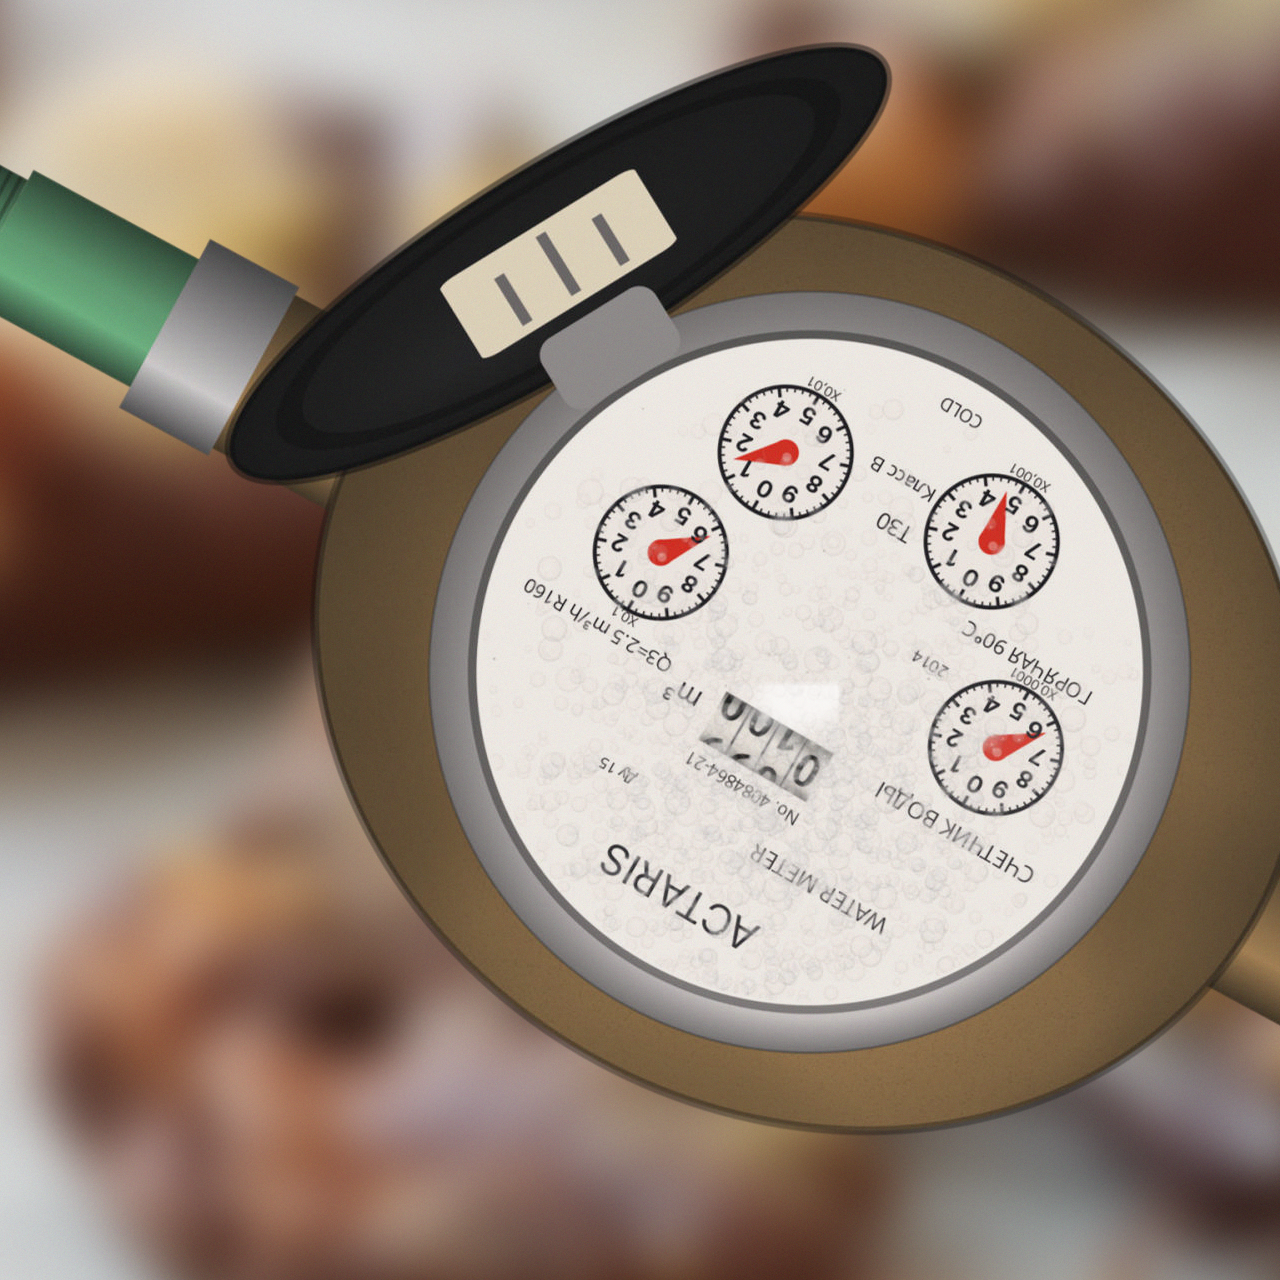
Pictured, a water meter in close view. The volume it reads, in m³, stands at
99.6146 m³
